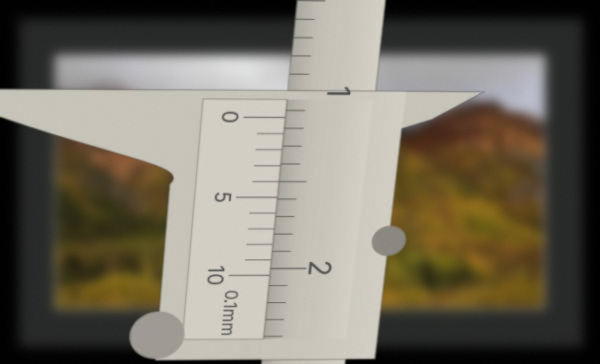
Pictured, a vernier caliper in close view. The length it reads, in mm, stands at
11.4 mm
